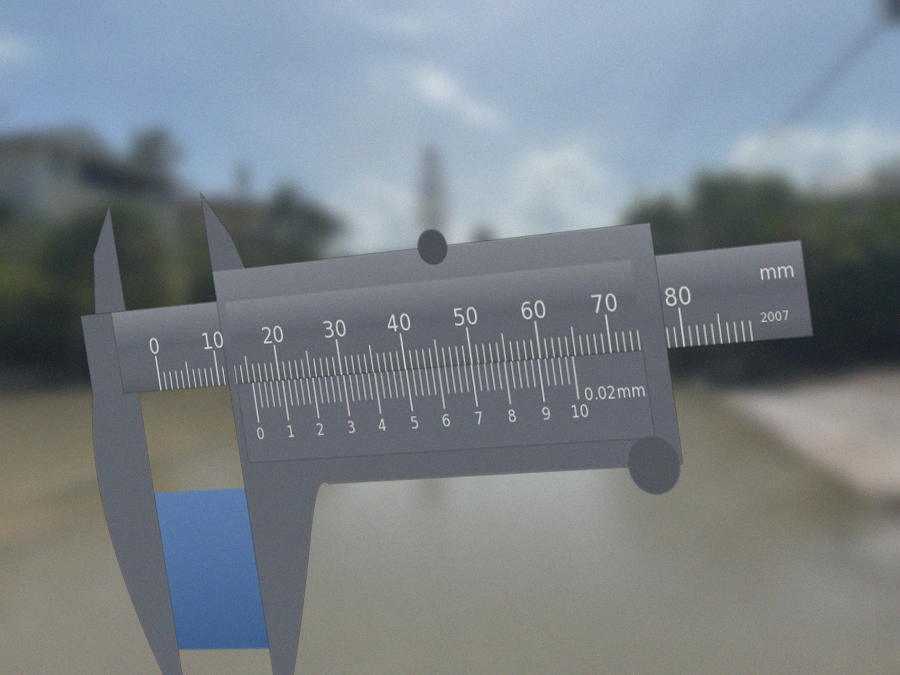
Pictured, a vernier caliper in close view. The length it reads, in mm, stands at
15.6 mm
